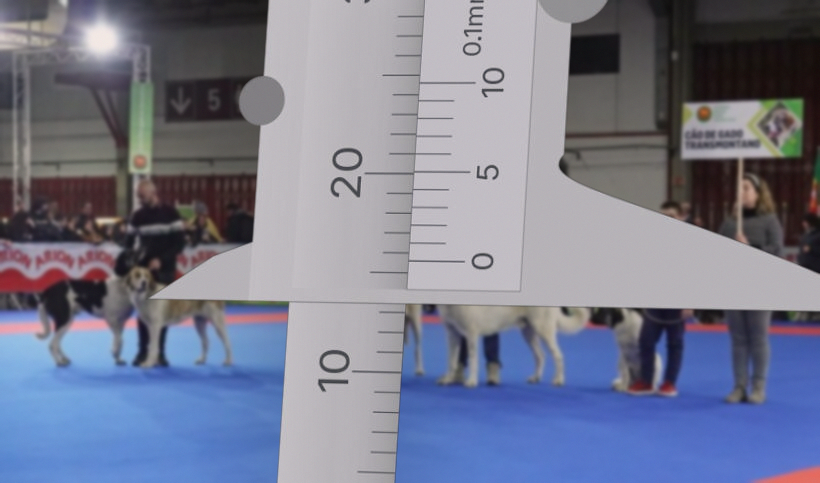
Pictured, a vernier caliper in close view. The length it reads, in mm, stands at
15.6 mm
